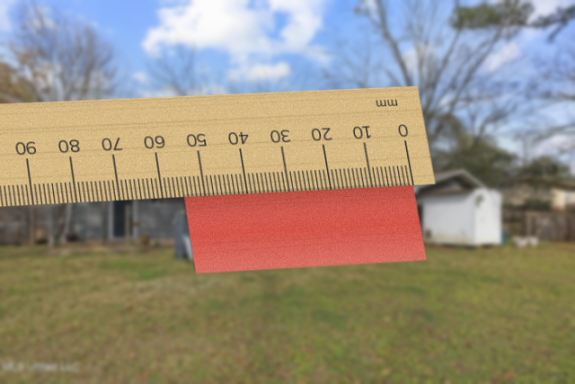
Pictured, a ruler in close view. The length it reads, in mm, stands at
55 mm
